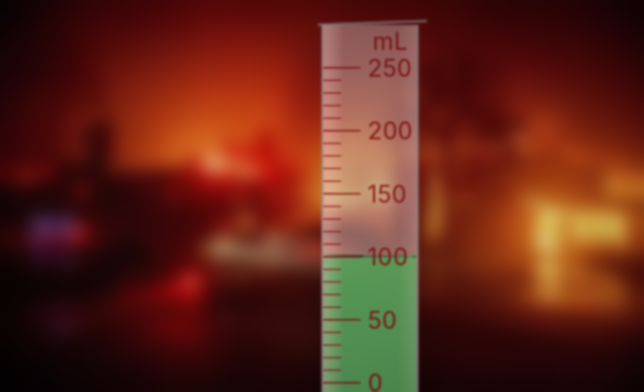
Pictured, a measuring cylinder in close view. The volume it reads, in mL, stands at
100 mL
